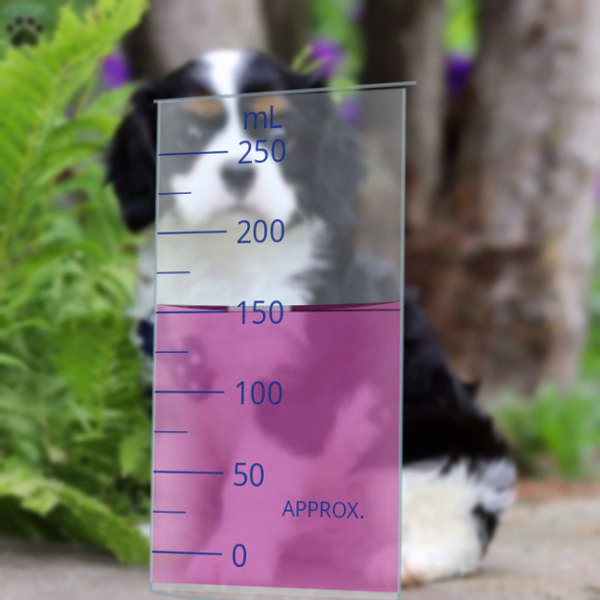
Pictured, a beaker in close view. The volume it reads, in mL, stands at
150 mL
